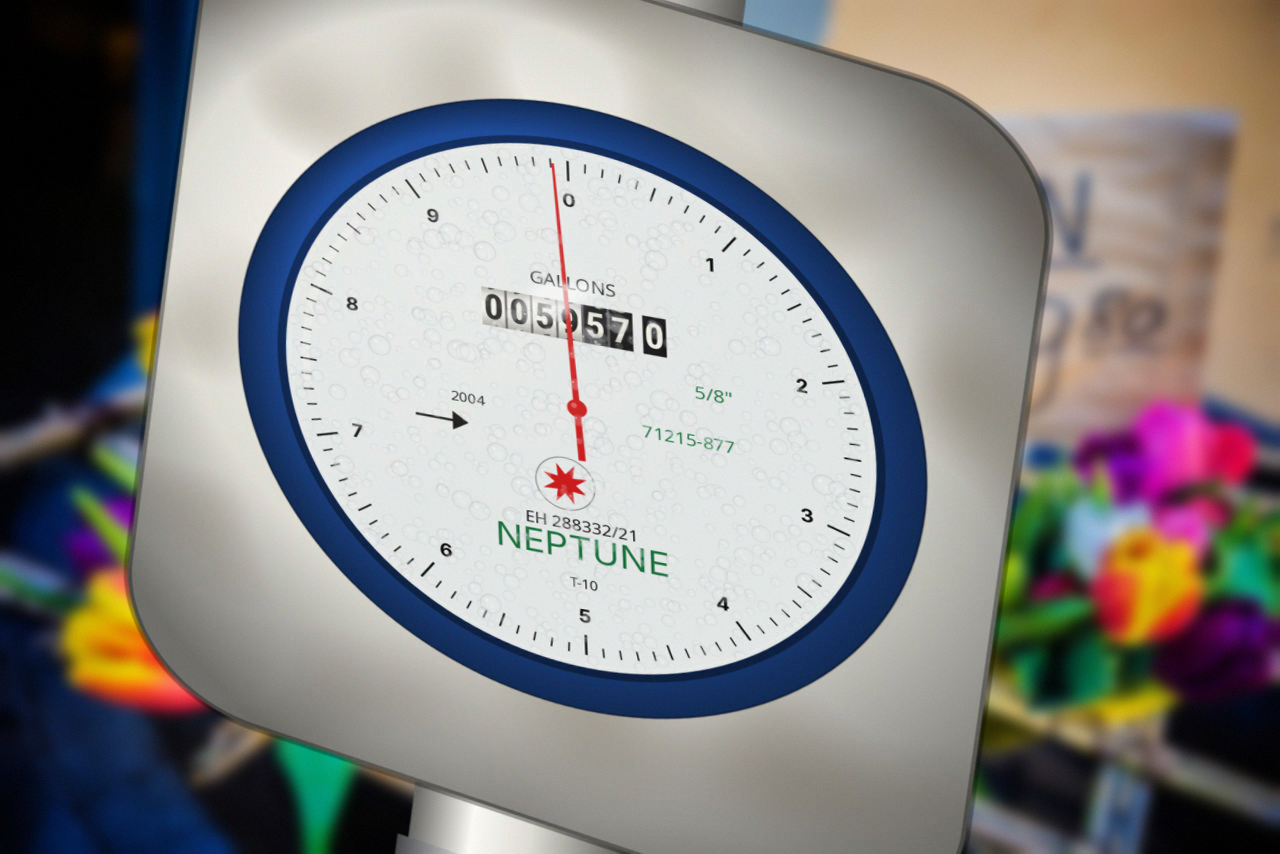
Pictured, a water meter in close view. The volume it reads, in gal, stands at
59569.9 gal
